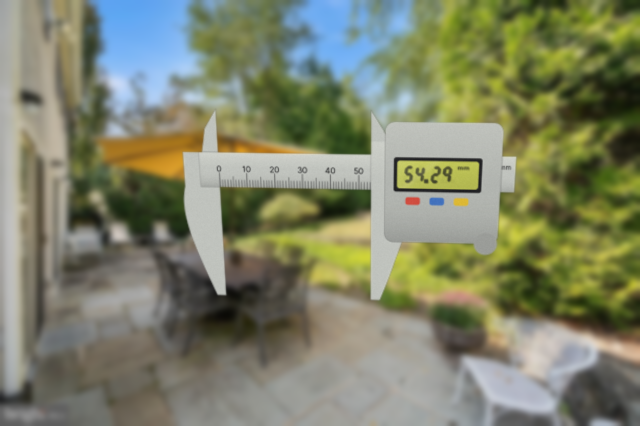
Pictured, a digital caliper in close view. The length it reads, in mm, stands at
54.29 mm
